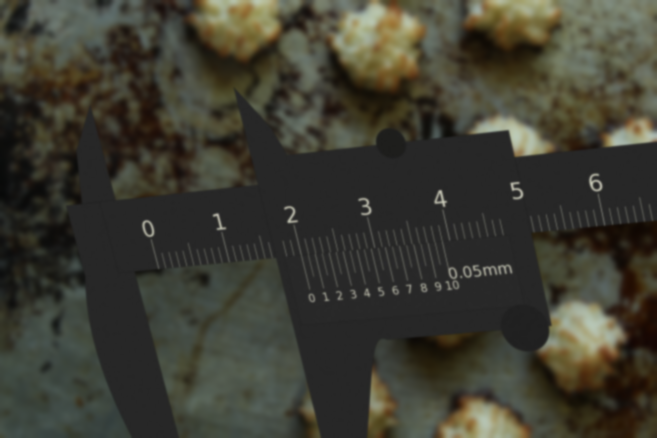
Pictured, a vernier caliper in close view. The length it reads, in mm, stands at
20.0 mm
